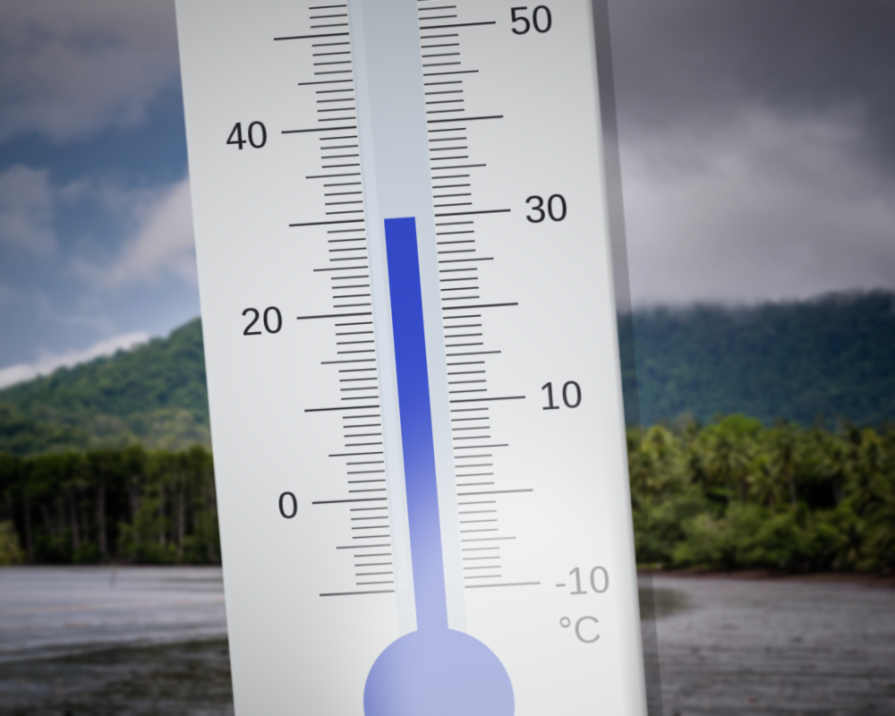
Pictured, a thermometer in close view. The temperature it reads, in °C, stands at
30 °C
